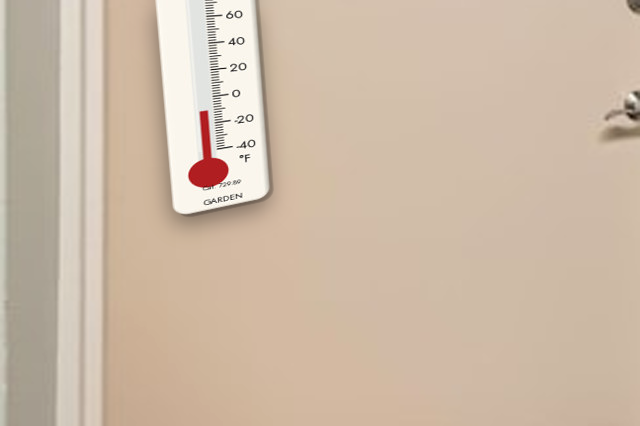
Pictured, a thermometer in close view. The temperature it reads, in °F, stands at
-10 °F
